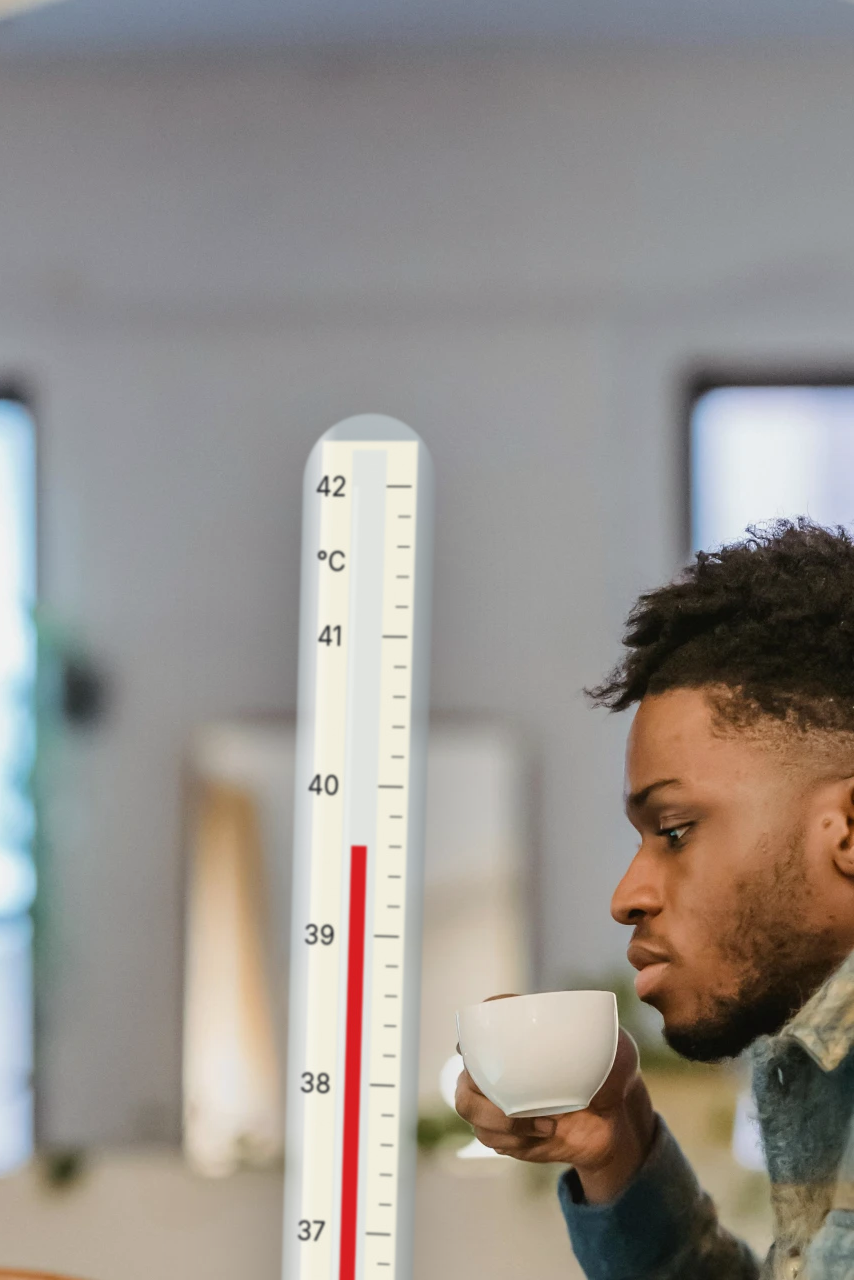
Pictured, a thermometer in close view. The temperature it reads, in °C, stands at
39.6 °C
